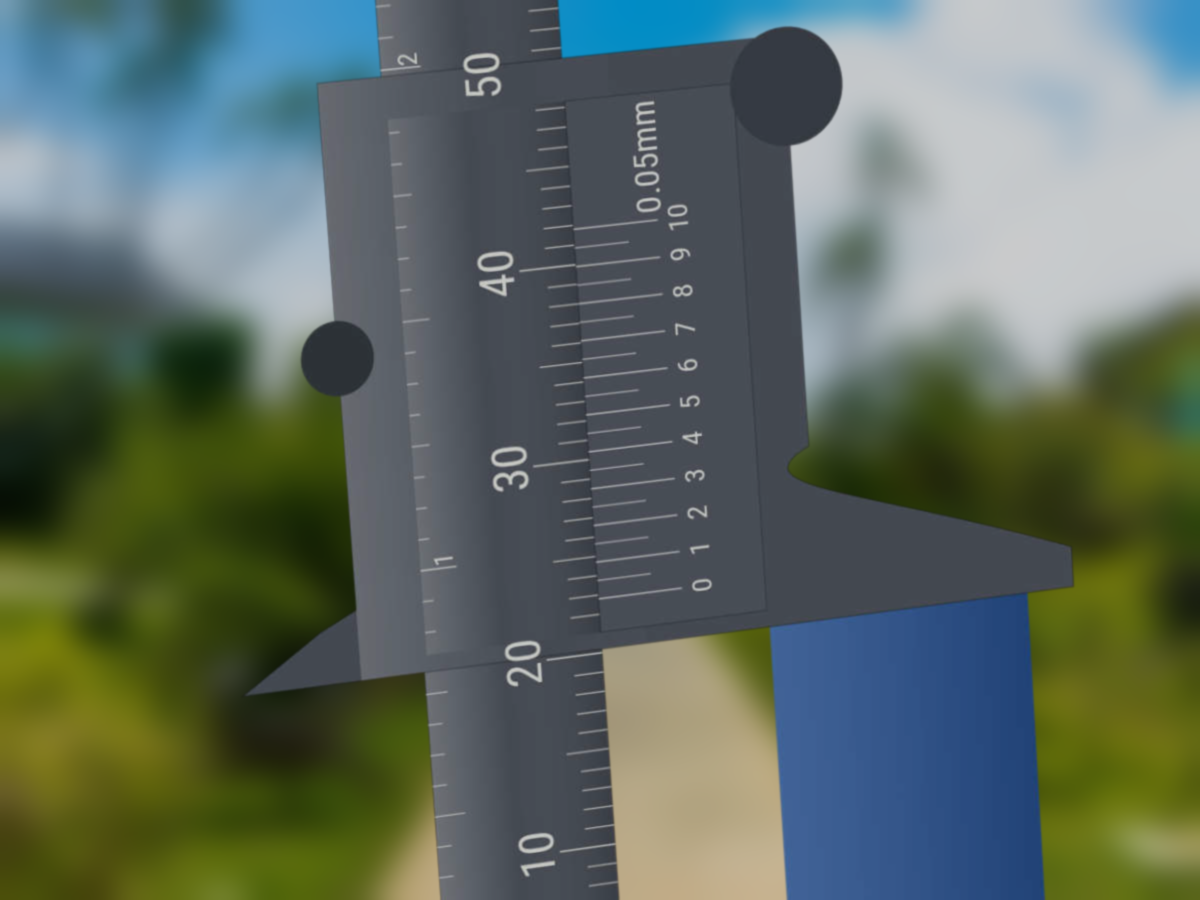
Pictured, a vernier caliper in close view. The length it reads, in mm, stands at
22.8 mm
